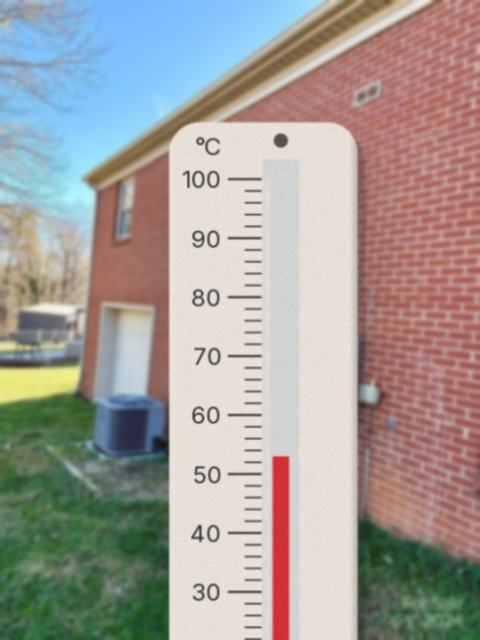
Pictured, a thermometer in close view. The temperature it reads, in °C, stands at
53 °C
